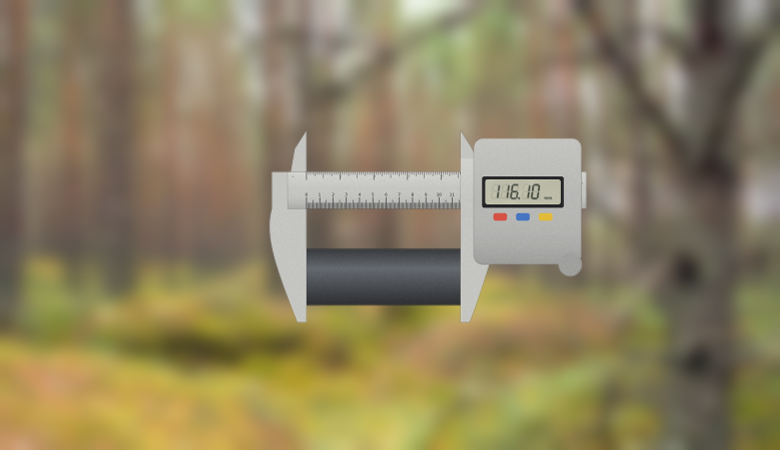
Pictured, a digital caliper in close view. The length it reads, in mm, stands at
116.10 mm
